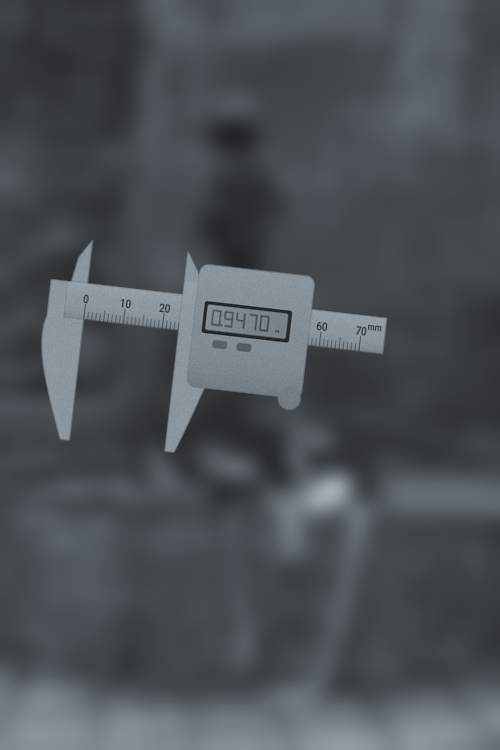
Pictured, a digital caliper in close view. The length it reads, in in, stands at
0.9470 in
